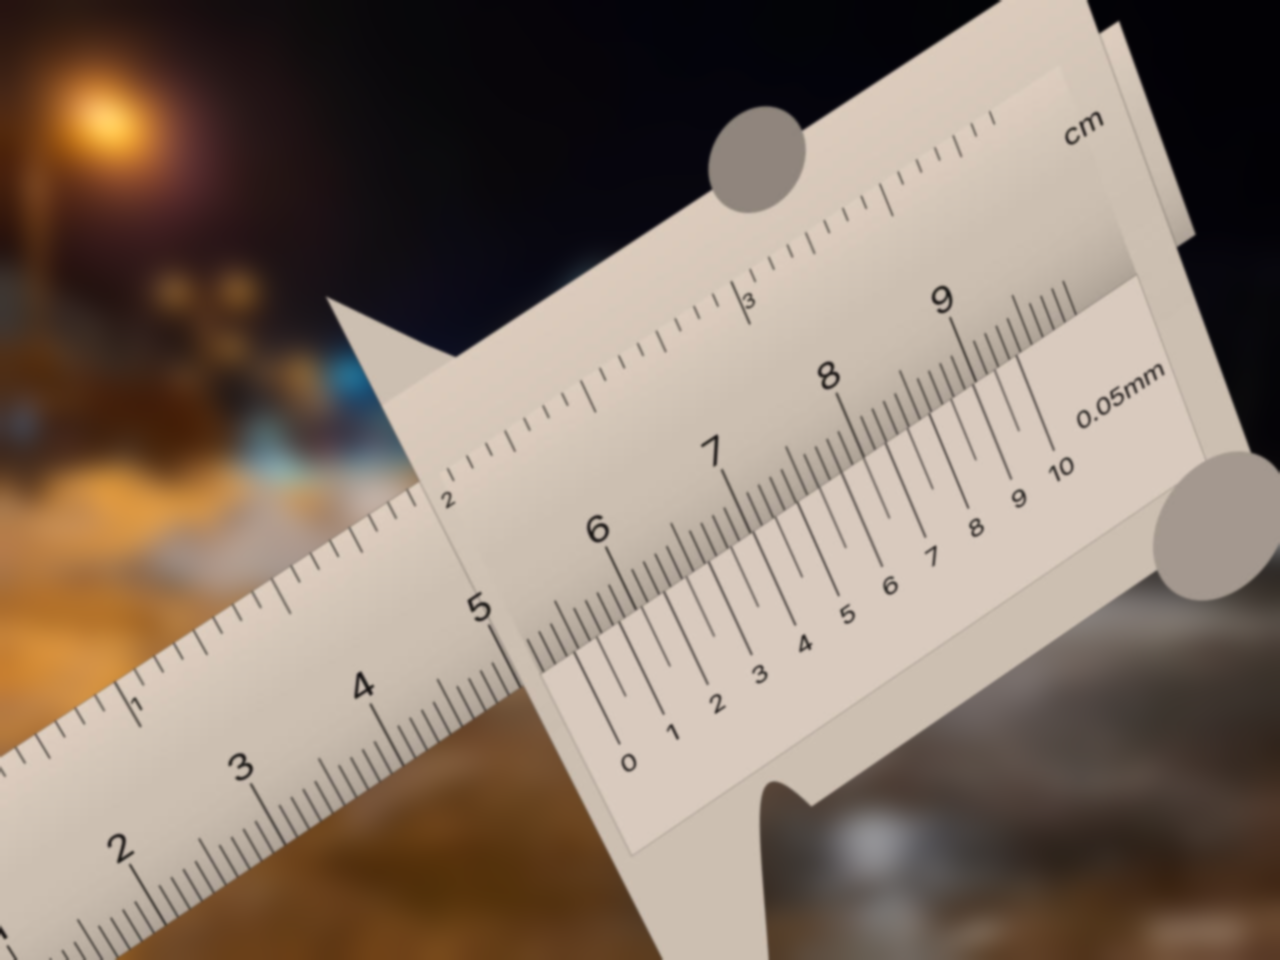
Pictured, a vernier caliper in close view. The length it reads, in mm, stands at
54.6 mm
